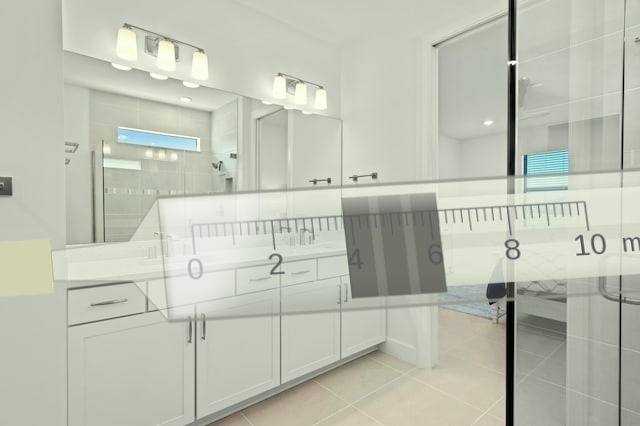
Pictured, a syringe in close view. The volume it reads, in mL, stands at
3.8 mL
